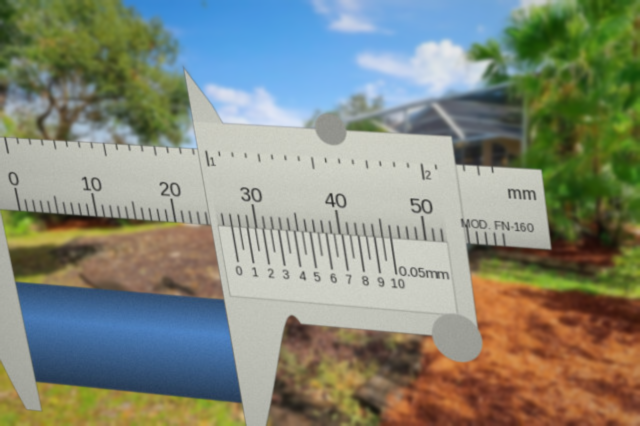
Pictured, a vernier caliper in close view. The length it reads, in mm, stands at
27.0 mm
